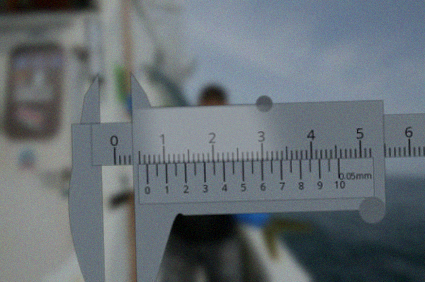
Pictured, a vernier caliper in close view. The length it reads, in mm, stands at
6.5 mm
